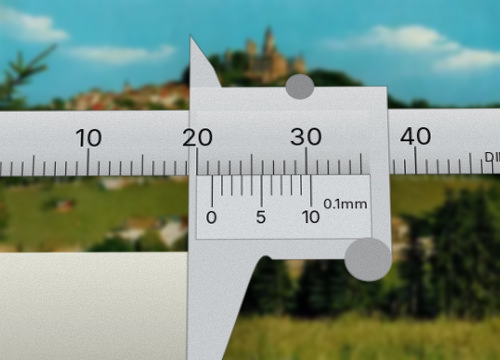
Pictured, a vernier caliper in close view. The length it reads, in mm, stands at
21.4 mm
